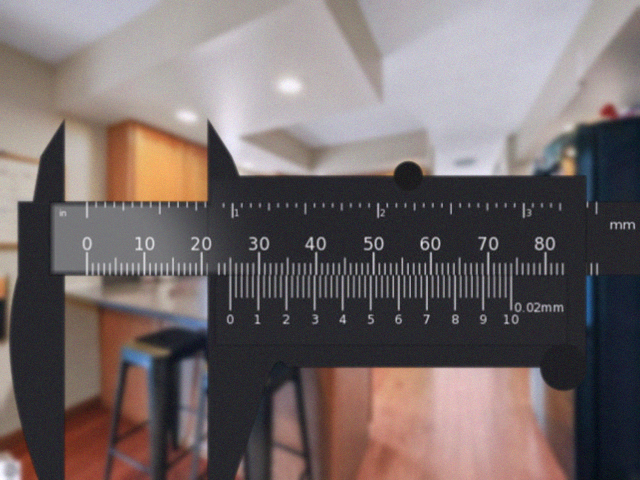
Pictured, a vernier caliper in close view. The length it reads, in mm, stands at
25.0 mm
